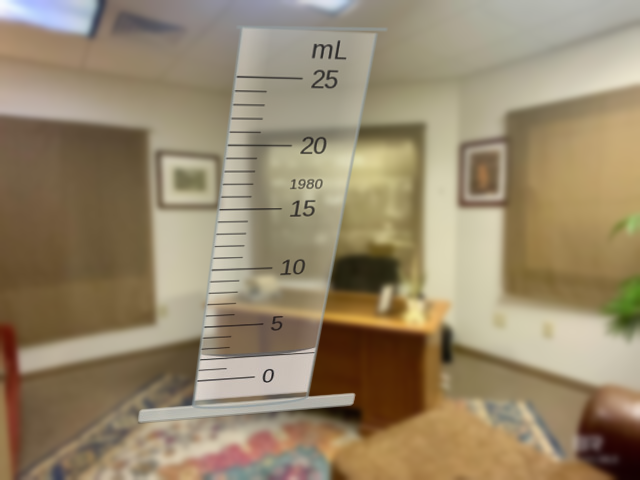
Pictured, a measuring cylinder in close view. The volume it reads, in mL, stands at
2 mL
